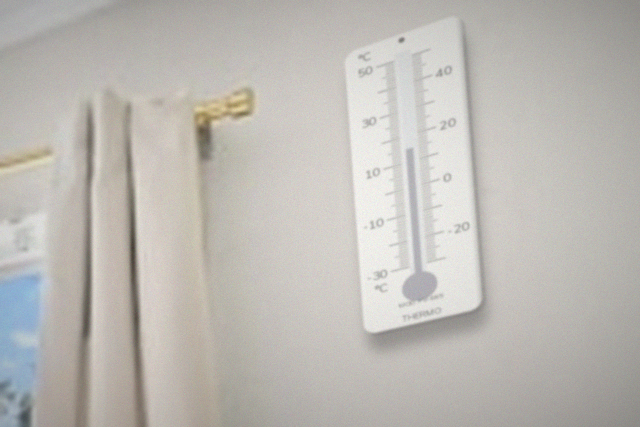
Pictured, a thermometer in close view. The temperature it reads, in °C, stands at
15 °C
